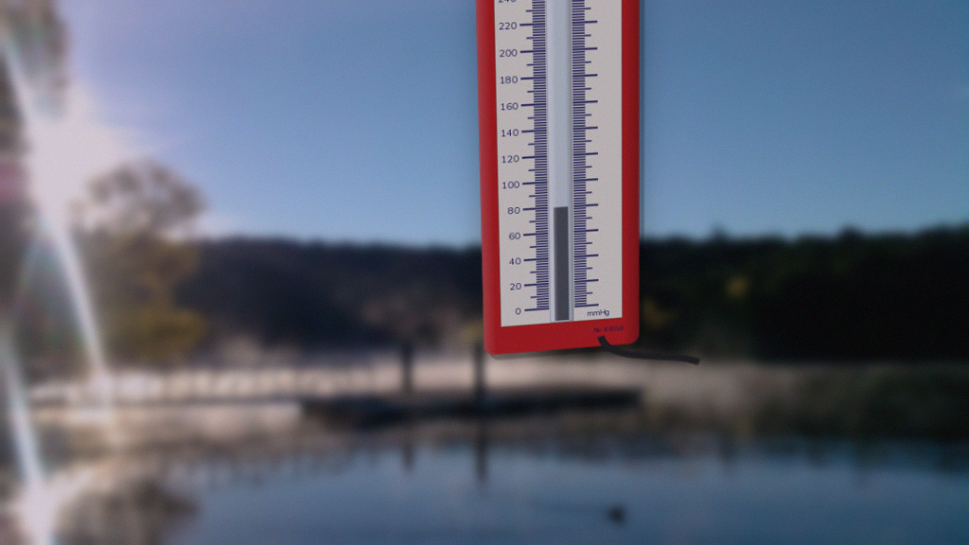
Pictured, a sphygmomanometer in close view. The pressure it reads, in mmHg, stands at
80 mmHg
